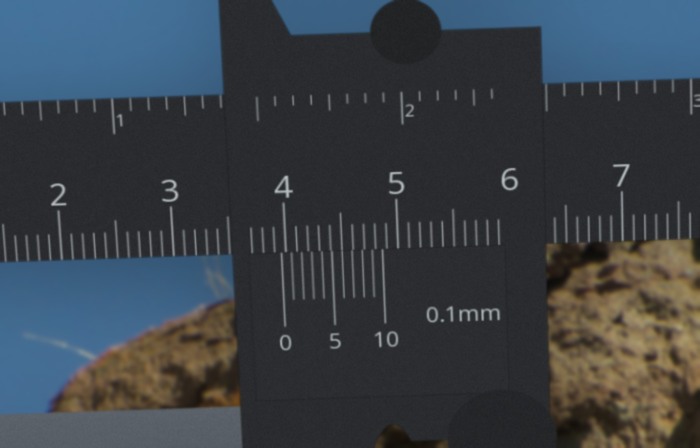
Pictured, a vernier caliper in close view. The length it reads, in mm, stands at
39.6 mm
